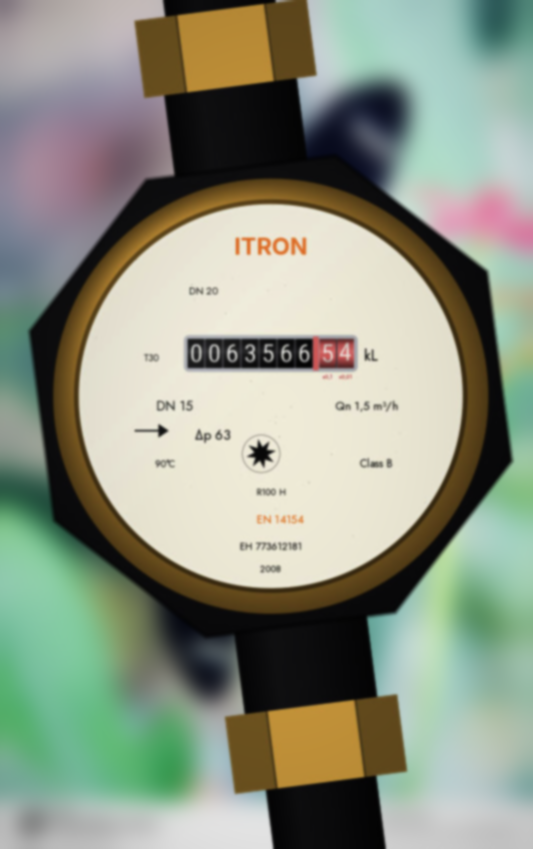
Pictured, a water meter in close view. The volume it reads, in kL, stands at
63566.54 kL
